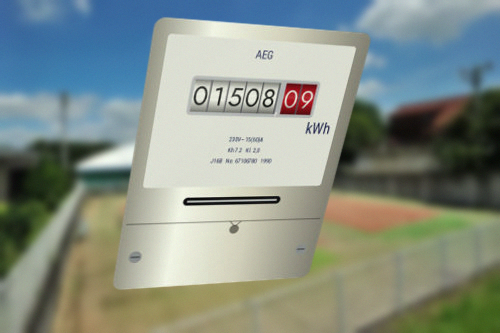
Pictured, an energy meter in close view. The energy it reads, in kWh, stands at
1508.09 kWh
